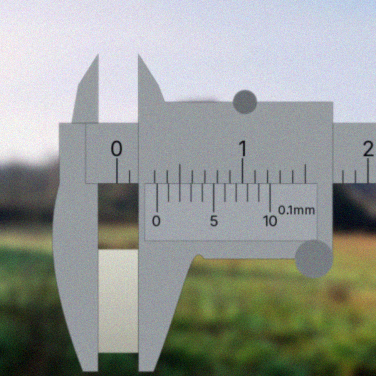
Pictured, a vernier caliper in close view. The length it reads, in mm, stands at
3.2 mm
